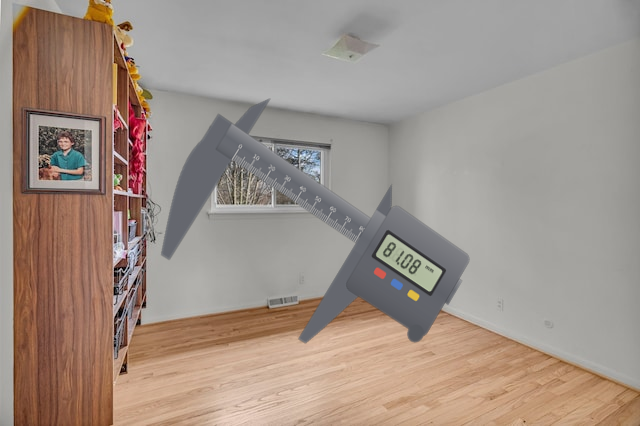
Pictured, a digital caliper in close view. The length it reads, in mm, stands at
81.08 mm
